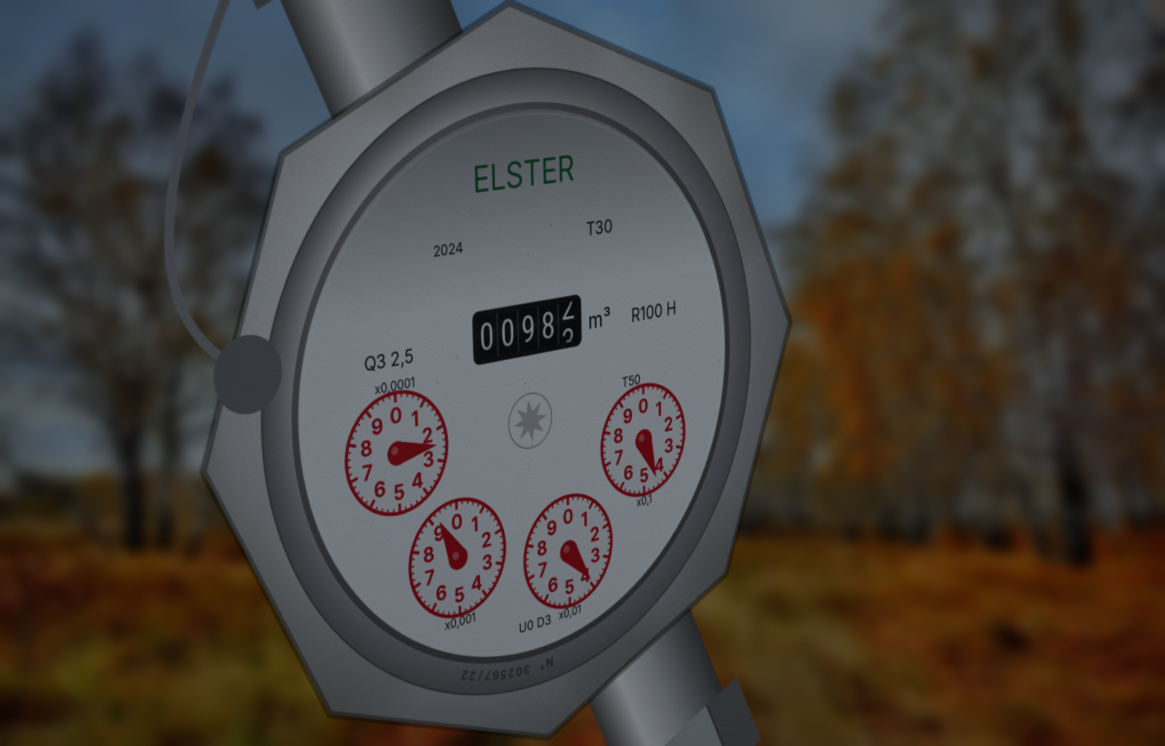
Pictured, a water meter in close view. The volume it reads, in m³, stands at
982.4392 m³
